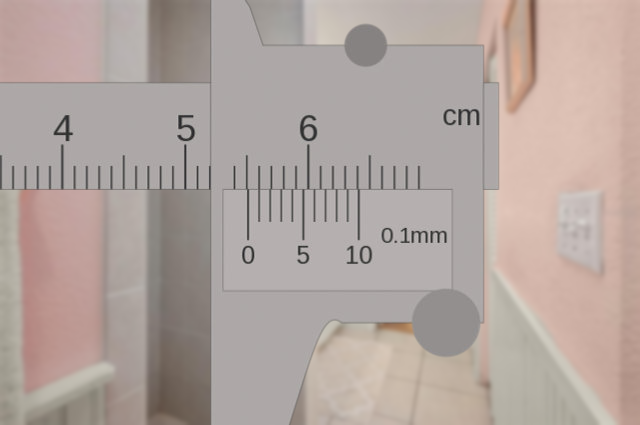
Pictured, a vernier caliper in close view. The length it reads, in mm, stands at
55.1 mm
